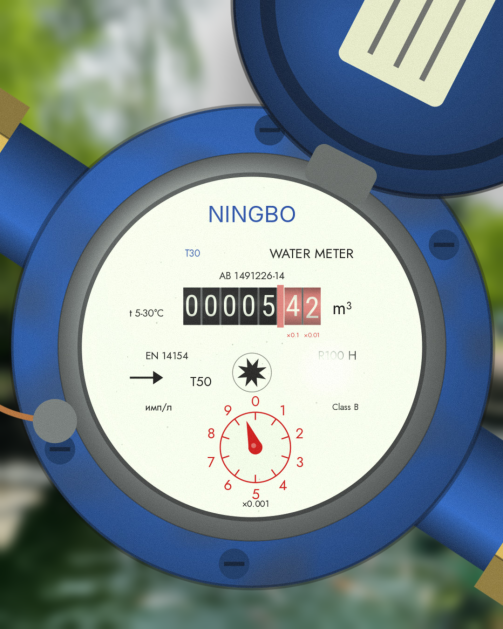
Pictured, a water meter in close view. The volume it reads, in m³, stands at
5.419 m³
